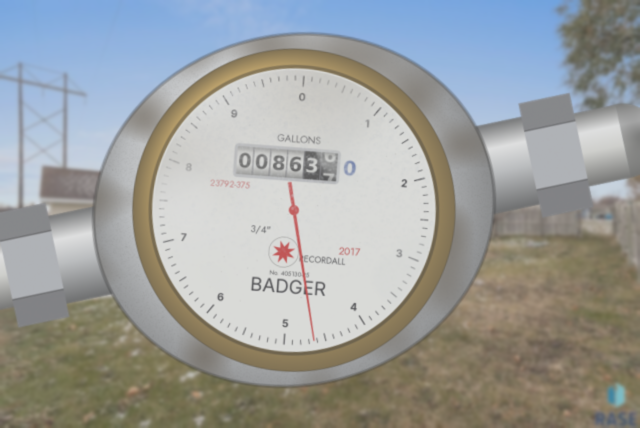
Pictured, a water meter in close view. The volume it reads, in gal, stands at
86364.6 gal
